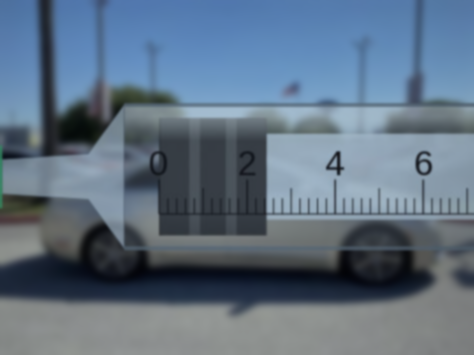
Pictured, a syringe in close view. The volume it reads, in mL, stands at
0 mL
